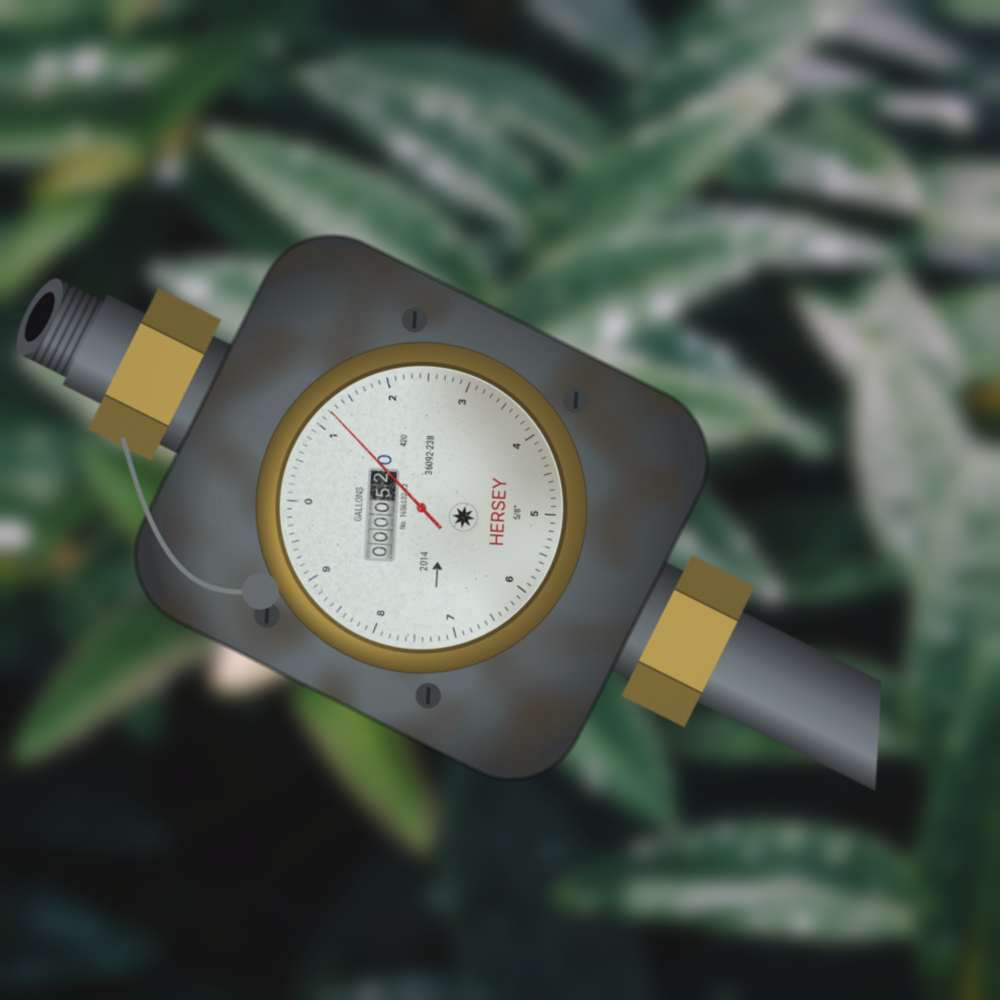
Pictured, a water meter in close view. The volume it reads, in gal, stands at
521.2 gal
